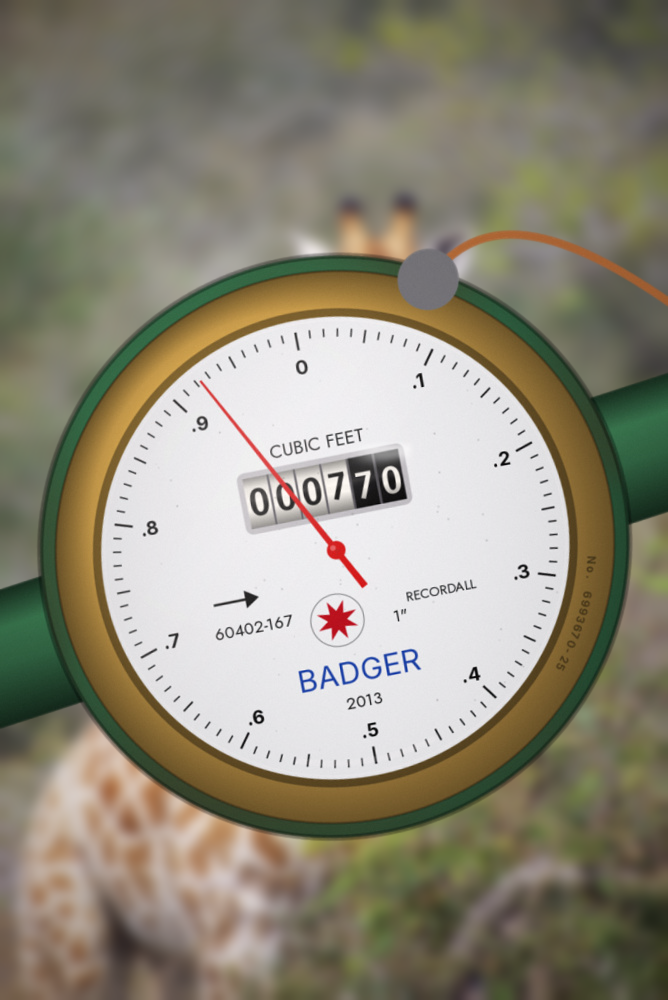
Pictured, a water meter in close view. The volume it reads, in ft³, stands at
769.92 ft³
